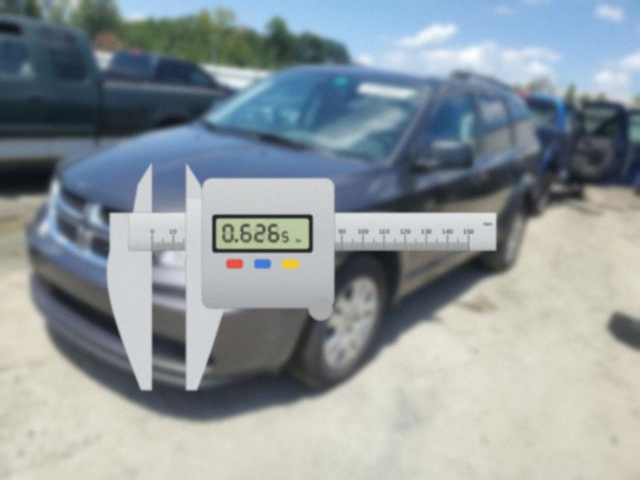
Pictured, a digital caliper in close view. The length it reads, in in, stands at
0.6265 in
